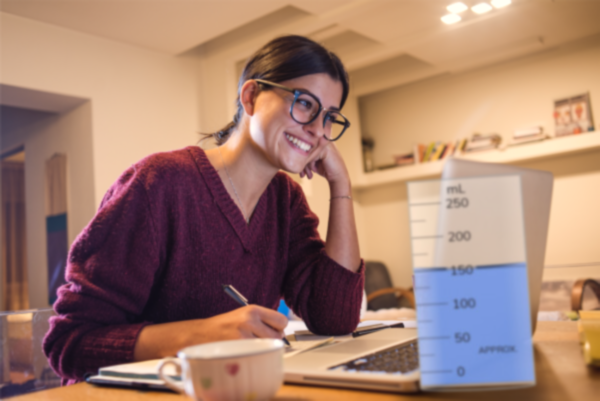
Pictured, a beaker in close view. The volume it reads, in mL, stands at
150 mL
